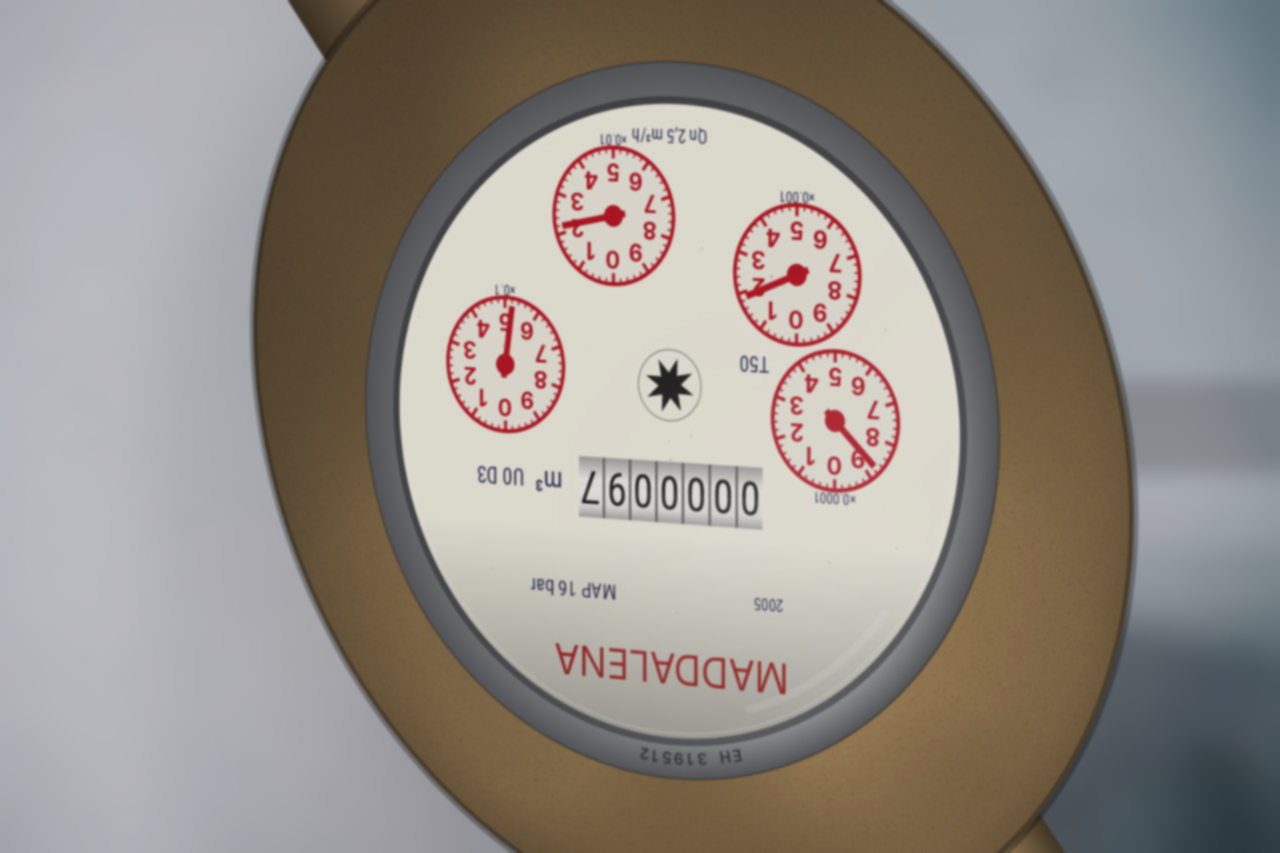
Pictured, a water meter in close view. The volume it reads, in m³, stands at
97.5218 m³
